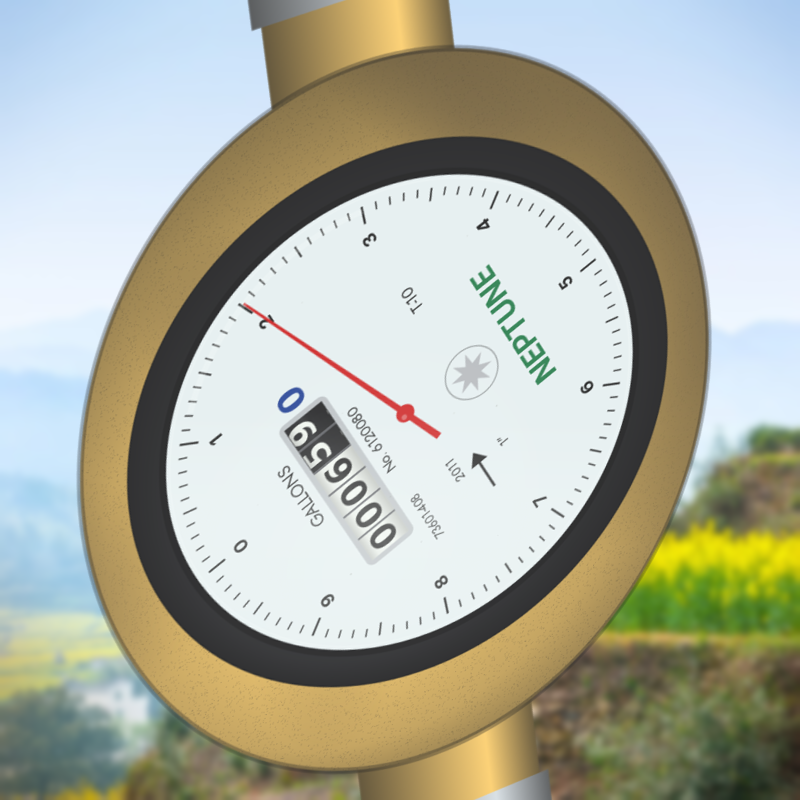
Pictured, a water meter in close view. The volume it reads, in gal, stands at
6592.0 gal
